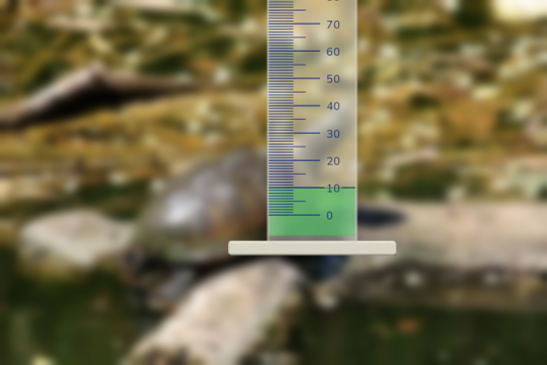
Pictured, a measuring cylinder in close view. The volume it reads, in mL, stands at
10 mL
